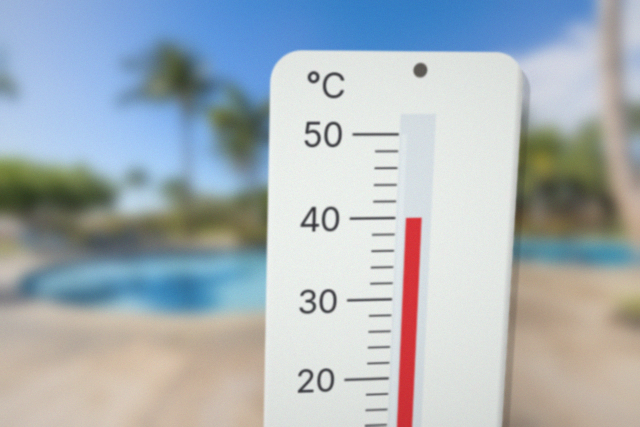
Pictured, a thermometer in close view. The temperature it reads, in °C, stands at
40 °C
